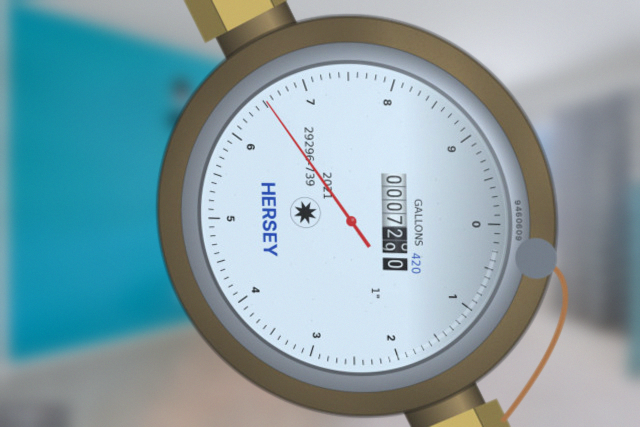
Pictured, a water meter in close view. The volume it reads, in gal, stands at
7286.5 gal
